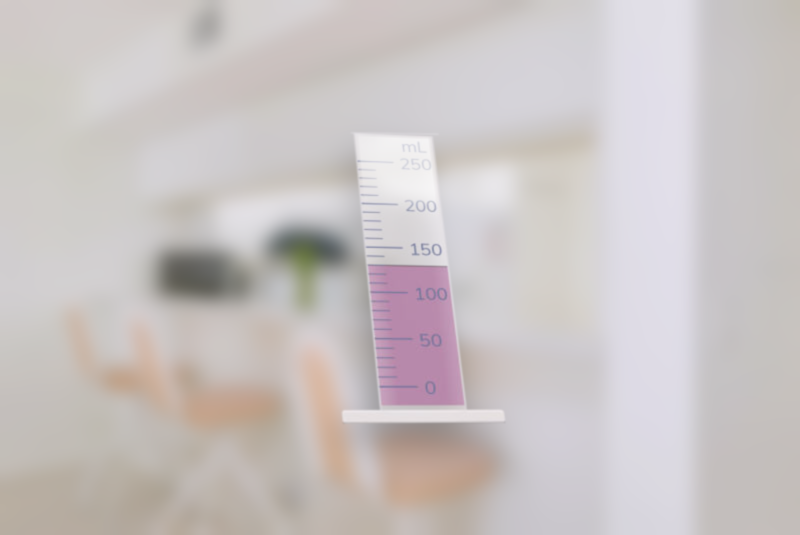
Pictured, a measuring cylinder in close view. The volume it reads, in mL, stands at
130 mL
